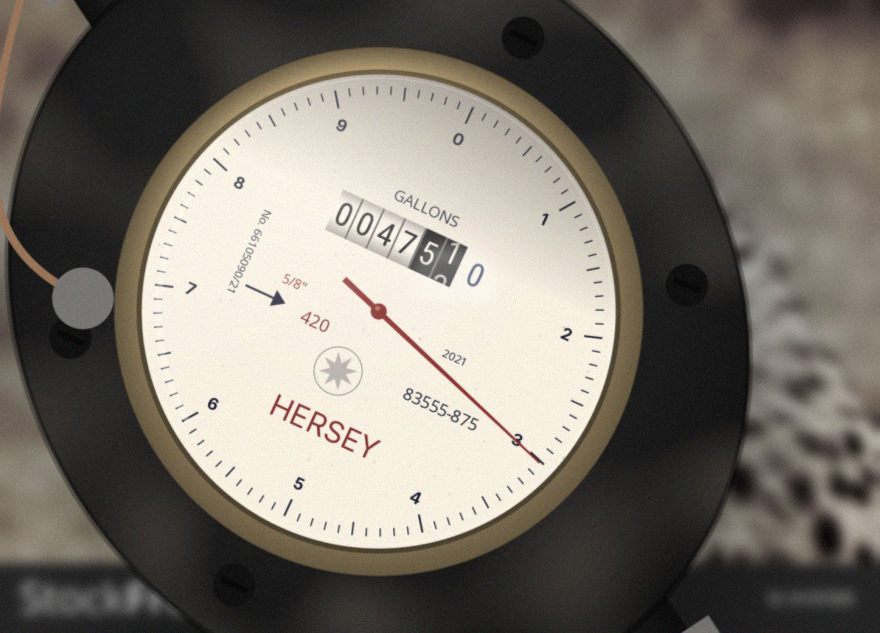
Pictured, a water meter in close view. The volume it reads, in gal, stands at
47513.0 gal
